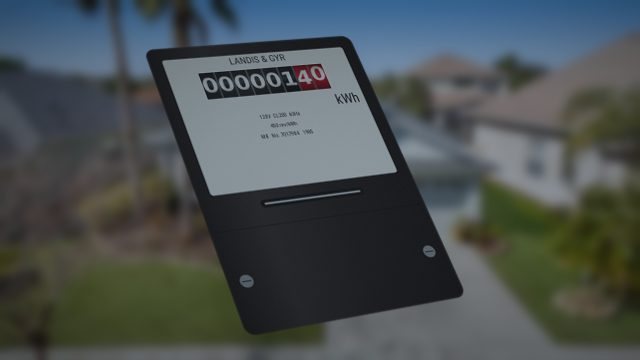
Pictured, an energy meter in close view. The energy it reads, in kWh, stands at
1.40 kWh
